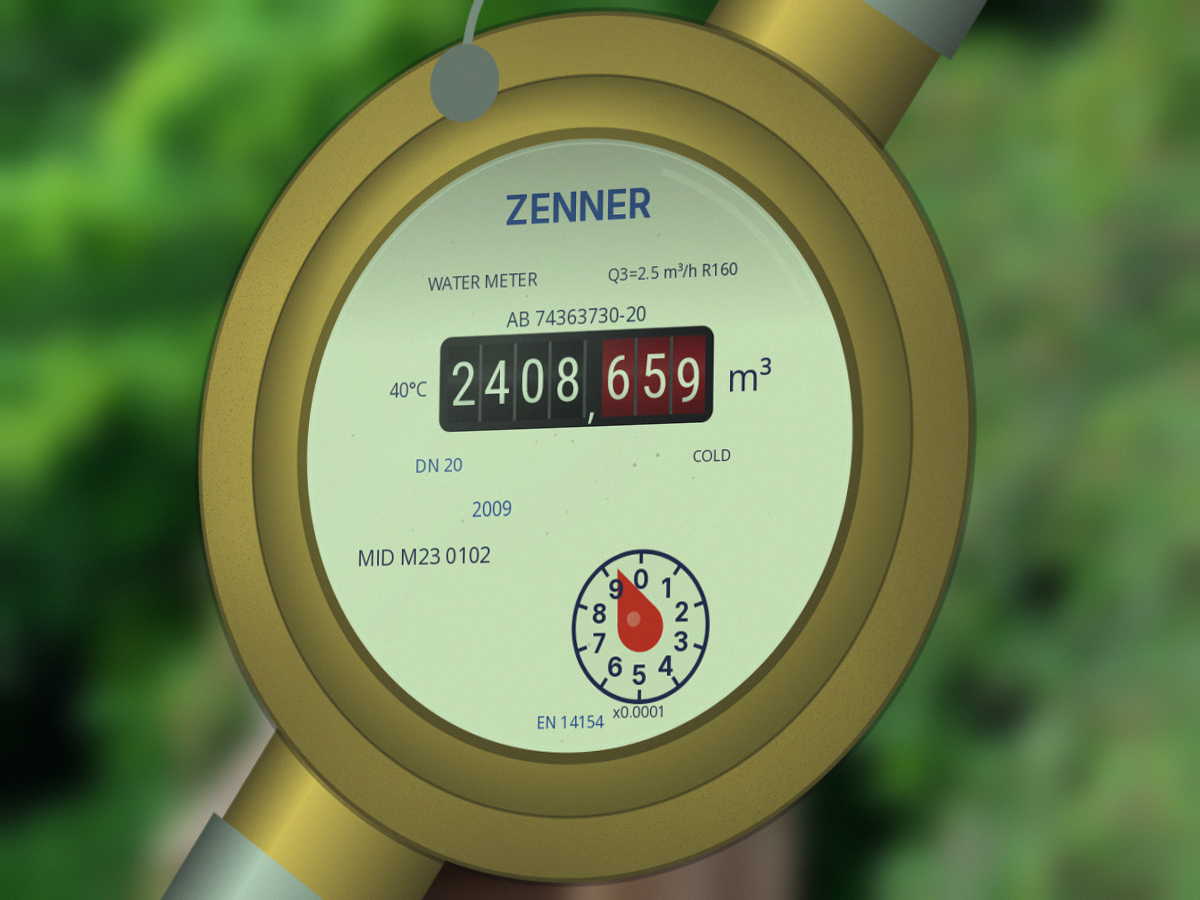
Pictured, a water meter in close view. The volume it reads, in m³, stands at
2408.6589 m³
